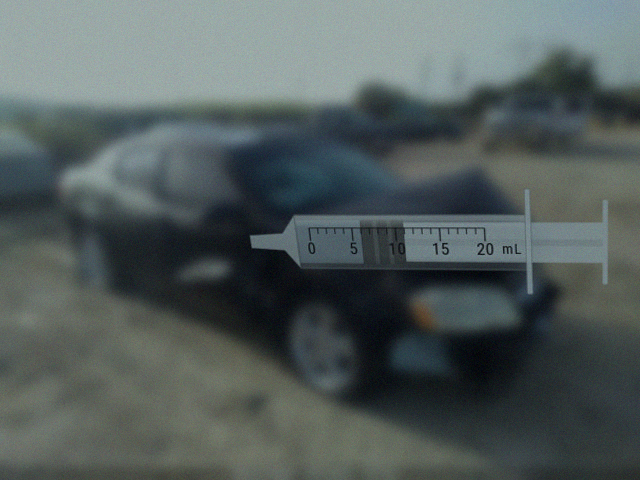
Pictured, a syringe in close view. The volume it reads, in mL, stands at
6 mL
